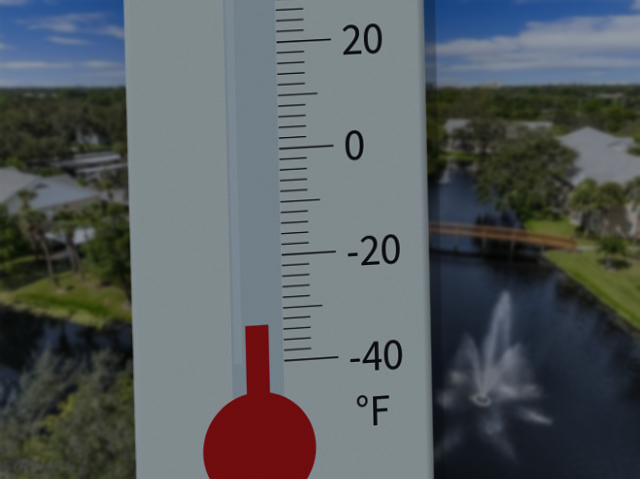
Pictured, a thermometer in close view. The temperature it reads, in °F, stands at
-33 °F
